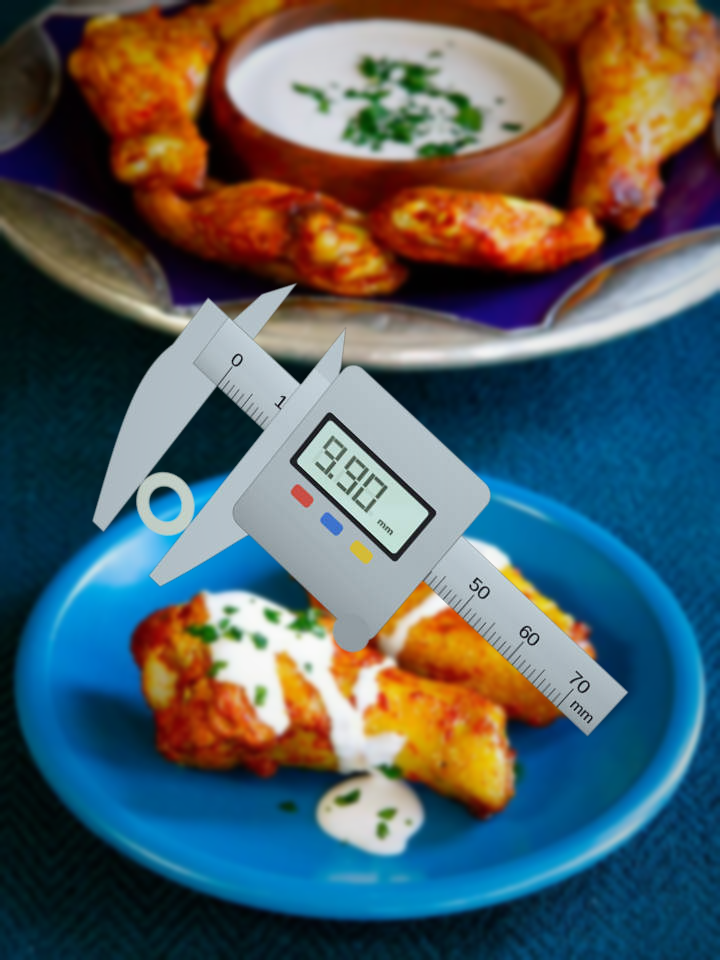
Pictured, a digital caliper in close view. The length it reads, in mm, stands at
9.90 mm
